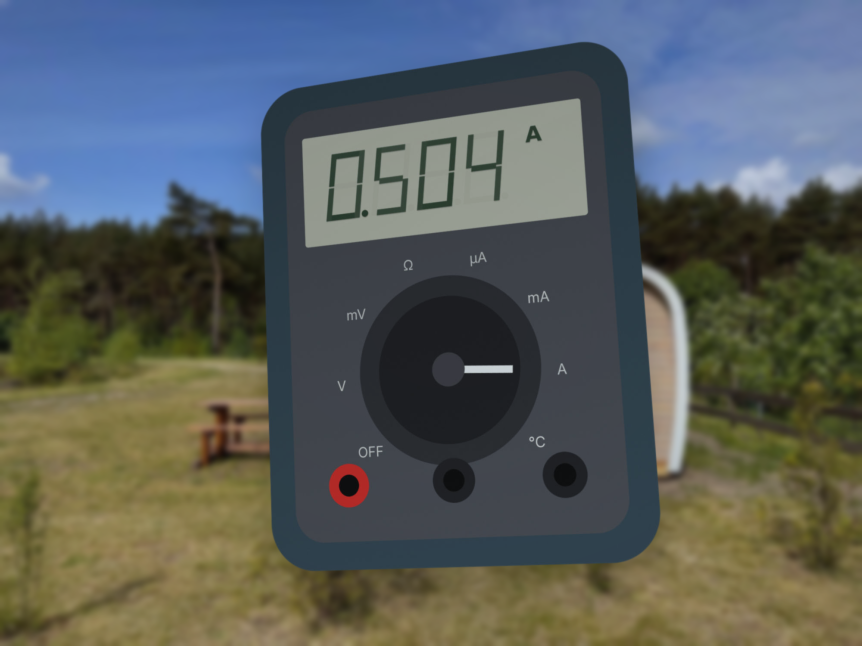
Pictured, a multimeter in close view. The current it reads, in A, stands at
0.504 A
